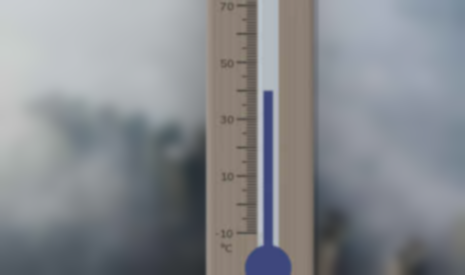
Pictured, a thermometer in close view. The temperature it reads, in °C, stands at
40 °C
